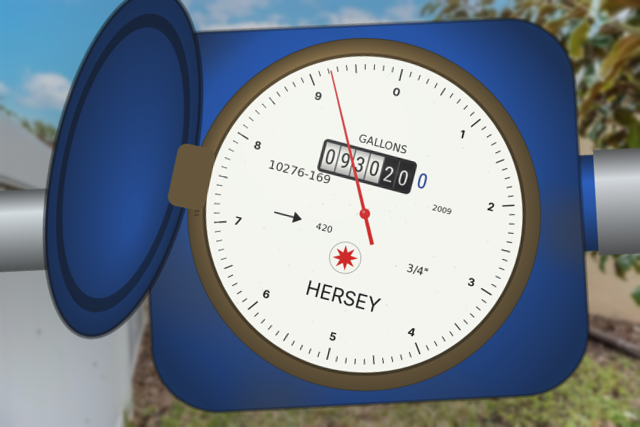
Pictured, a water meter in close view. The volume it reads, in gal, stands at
930199.2 gal
